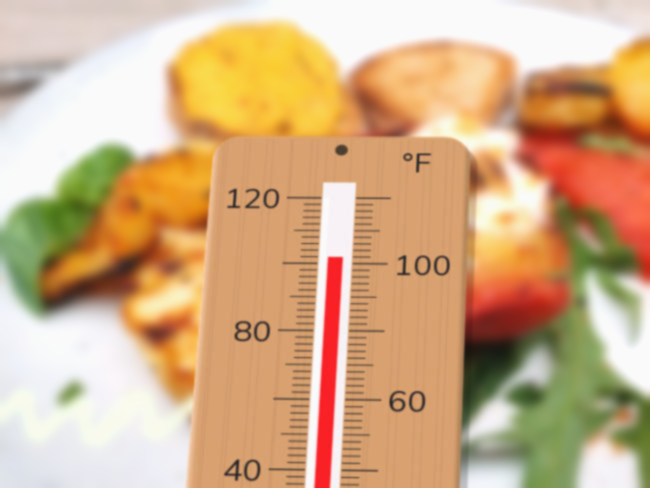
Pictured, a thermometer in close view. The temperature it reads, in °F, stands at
102 °F
